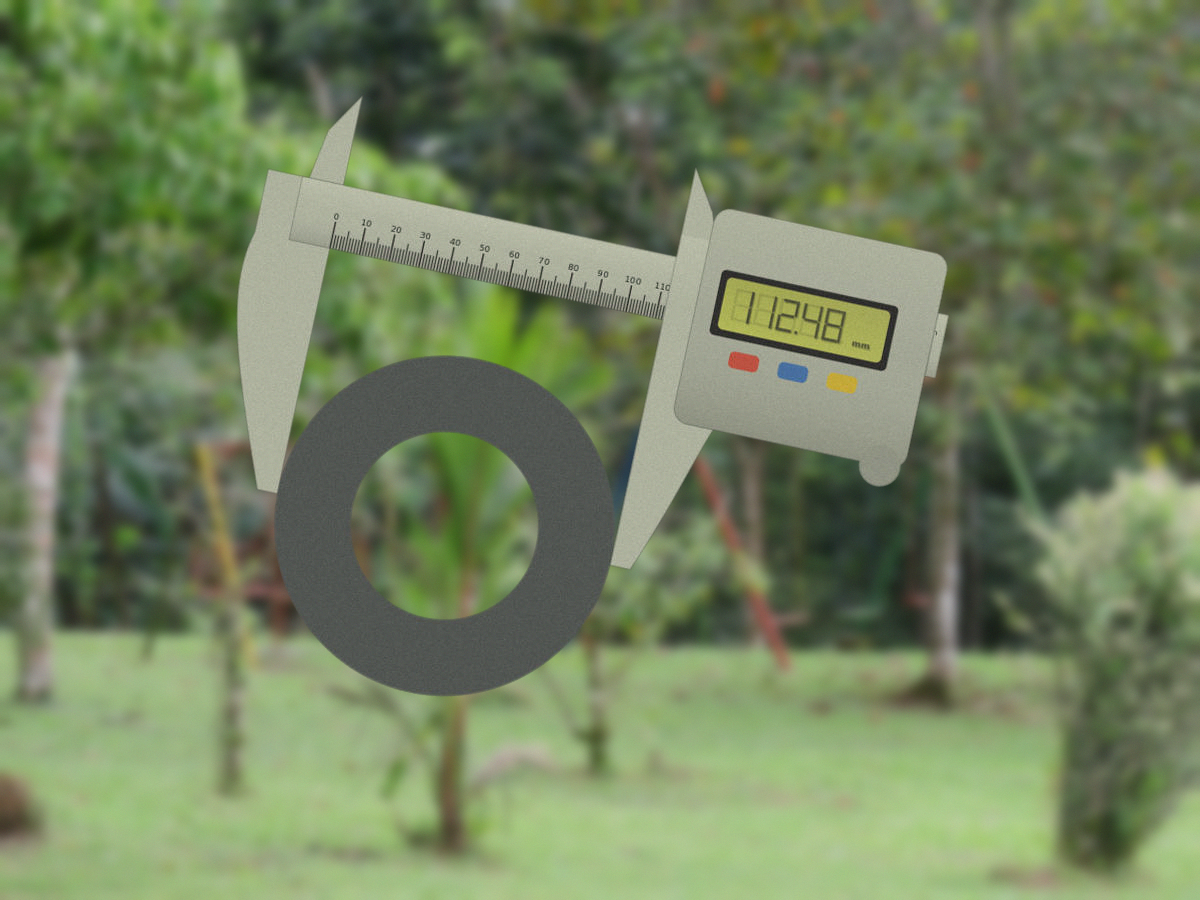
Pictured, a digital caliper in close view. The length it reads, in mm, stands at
112.48 mm
